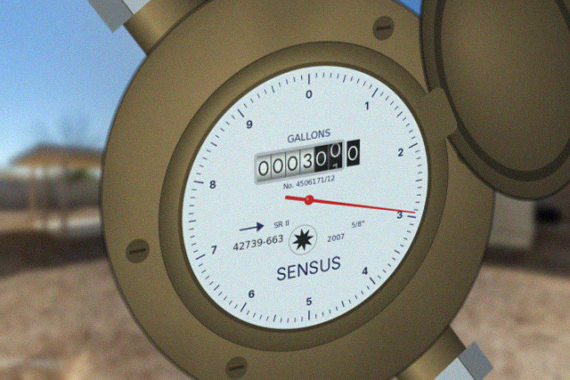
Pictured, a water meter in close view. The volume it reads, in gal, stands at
3002.9 gal
